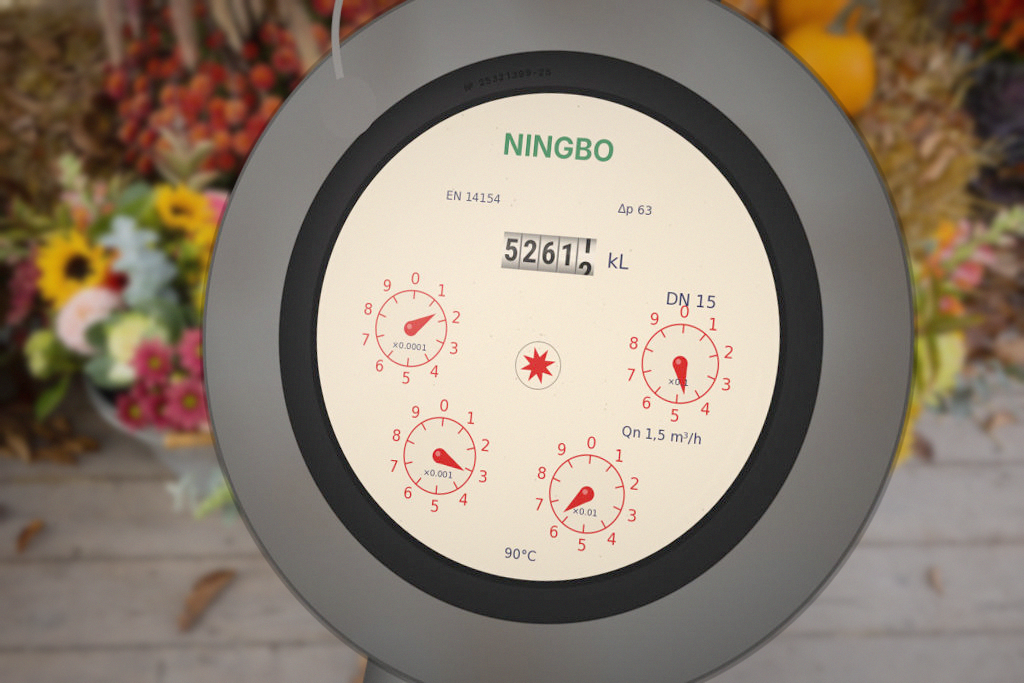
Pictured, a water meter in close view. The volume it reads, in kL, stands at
52611.4631 kL
